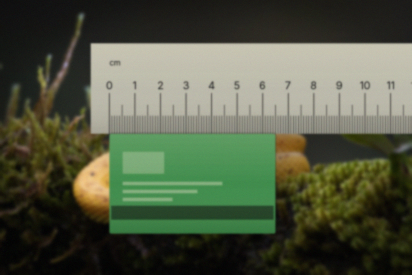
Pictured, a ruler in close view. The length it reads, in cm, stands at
6.5 cm
